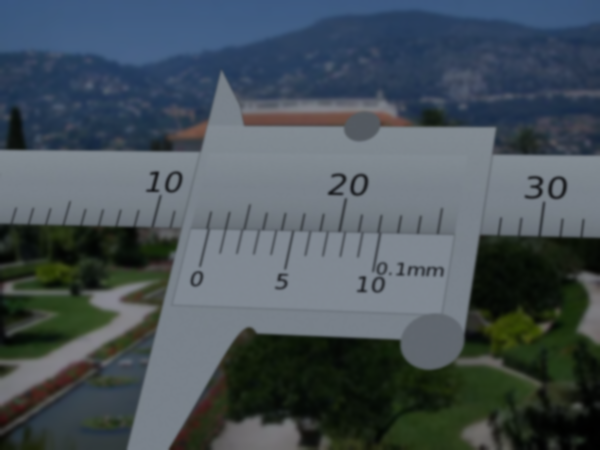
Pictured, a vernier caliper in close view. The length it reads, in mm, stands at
13.1 mm
